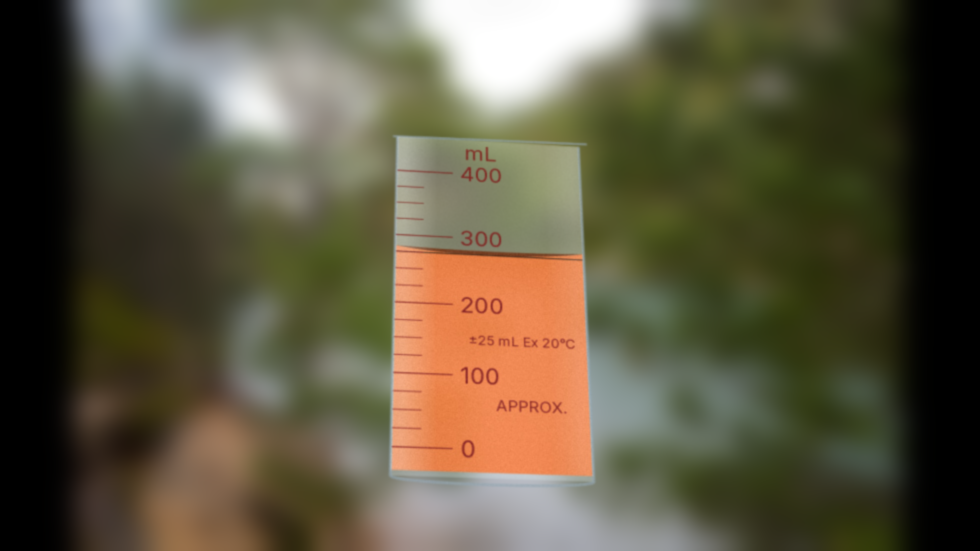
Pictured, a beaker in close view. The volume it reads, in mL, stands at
275 mL
